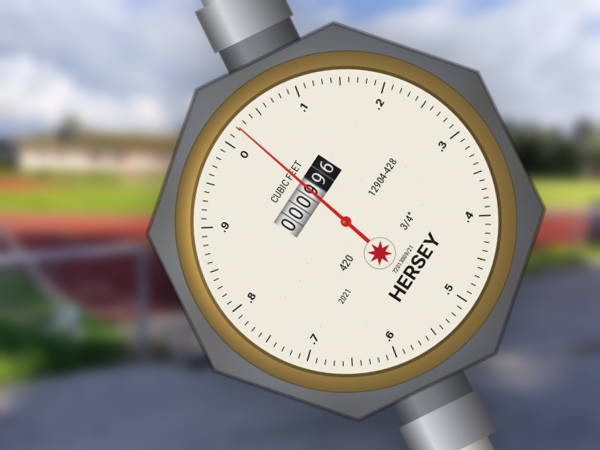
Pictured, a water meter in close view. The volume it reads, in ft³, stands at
996.02 ft³
